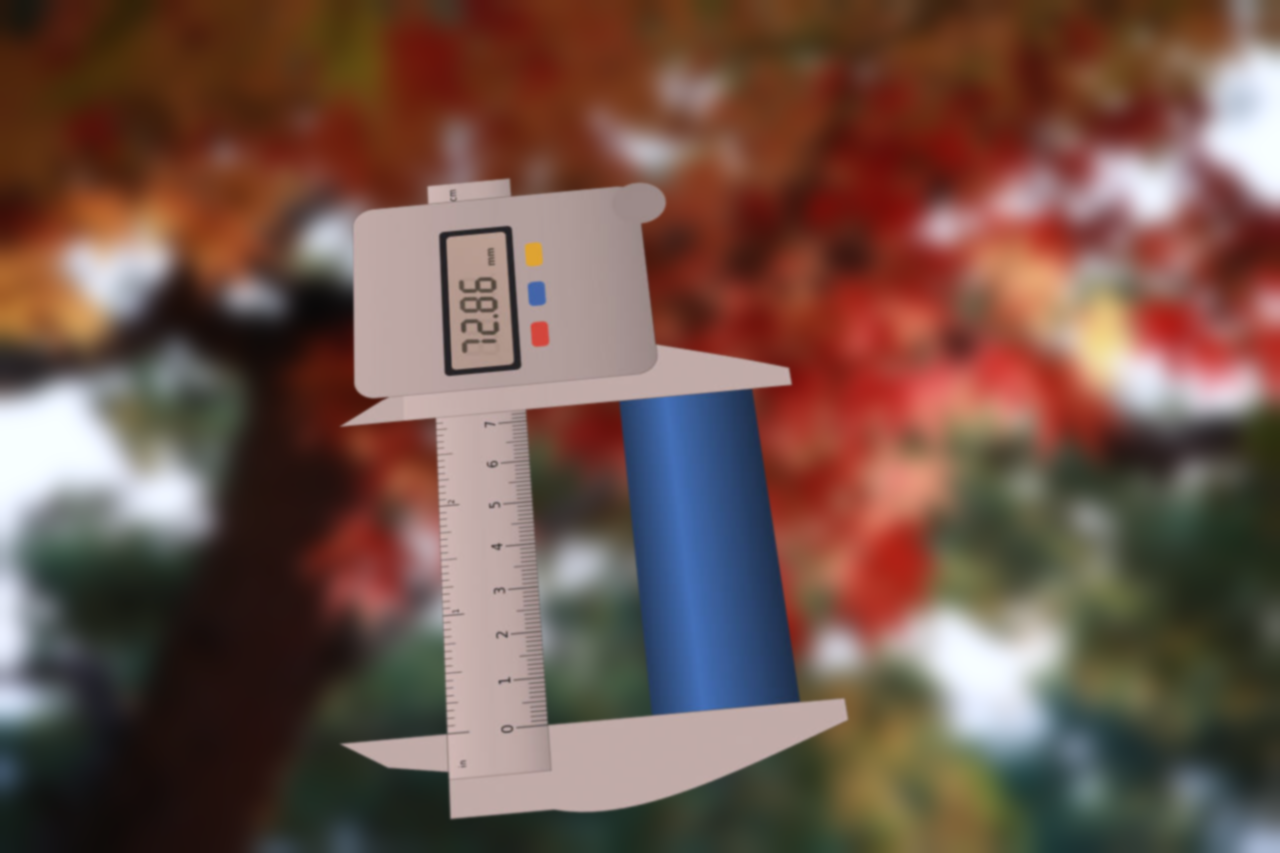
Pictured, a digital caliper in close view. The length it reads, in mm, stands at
72.86 mm
